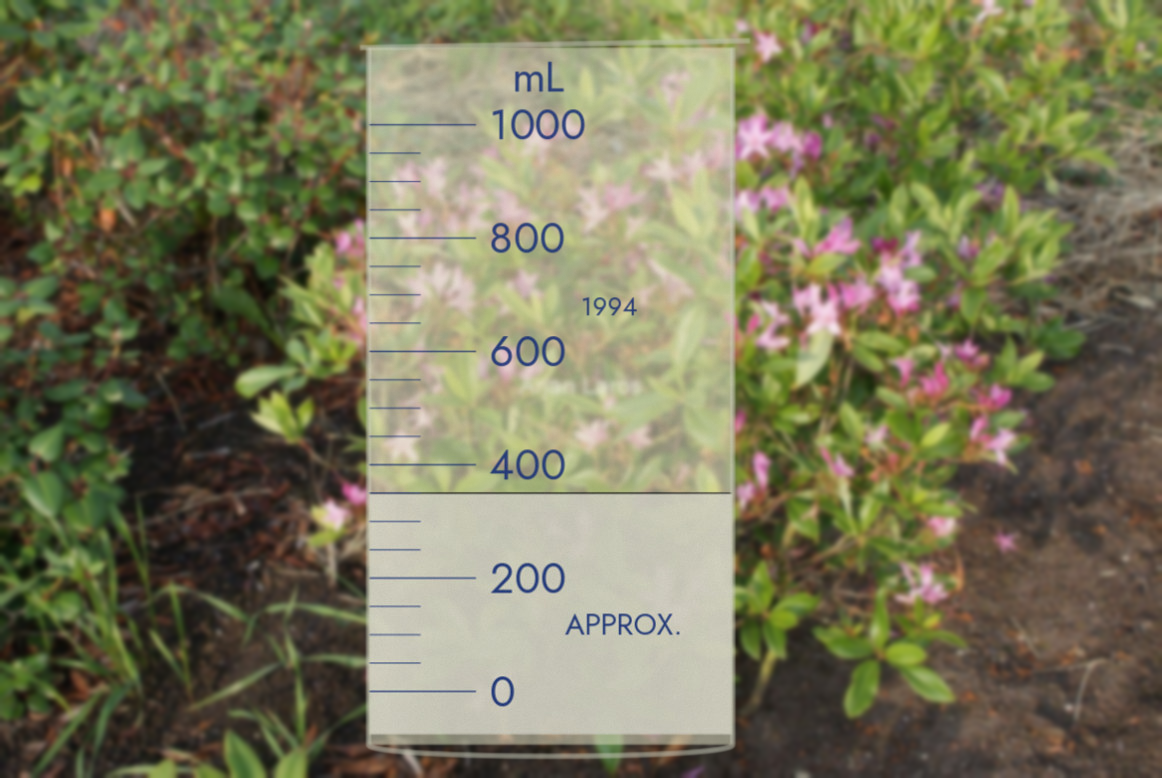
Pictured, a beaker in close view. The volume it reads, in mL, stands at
350 mL
